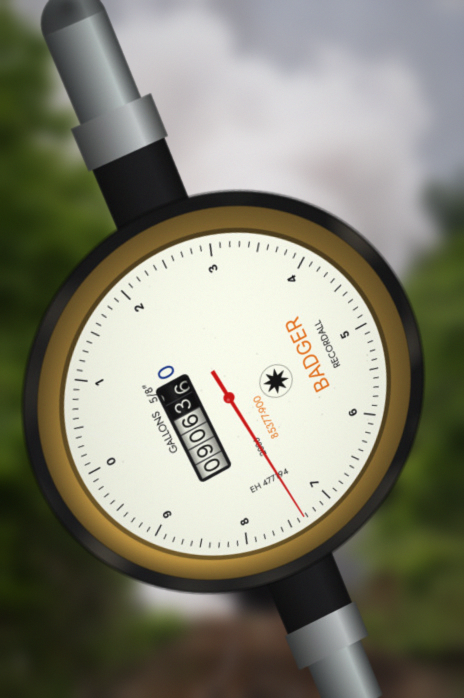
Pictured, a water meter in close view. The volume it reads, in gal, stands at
906357.3 gal
